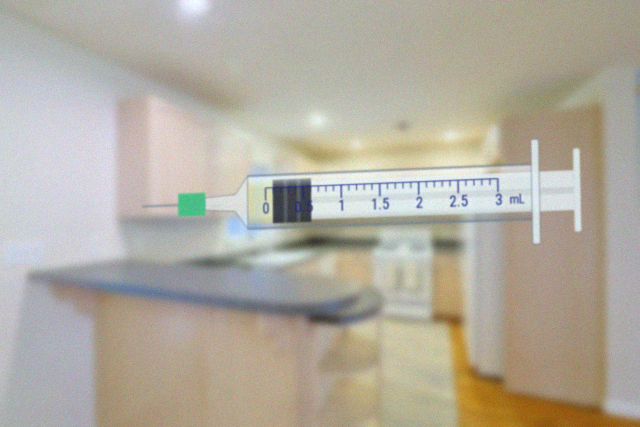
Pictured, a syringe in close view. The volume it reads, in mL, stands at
0.1 mL
